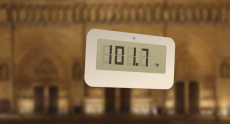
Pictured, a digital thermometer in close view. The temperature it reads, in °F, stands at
101.7 °F
